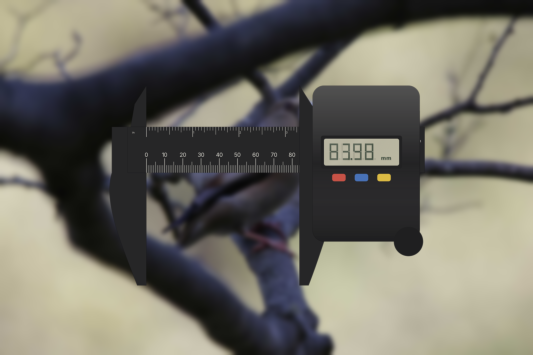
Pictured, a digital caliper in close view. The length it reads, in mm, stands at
83.98 mm
